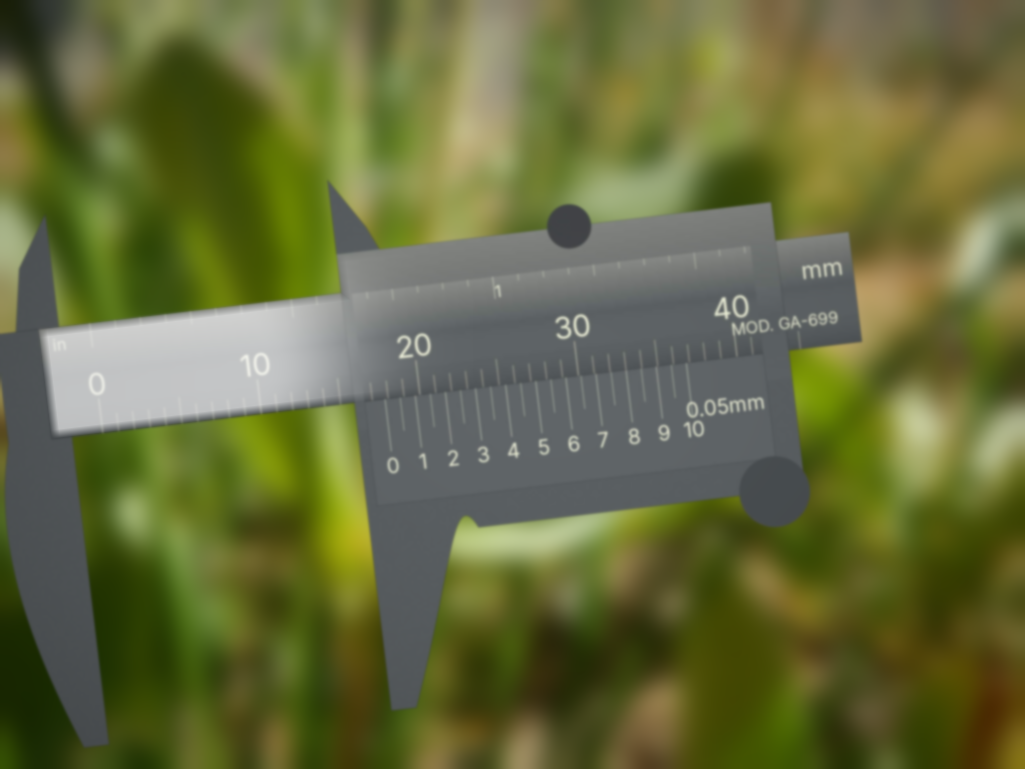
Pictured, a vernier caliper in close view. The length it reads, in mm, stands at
17.8 mm
